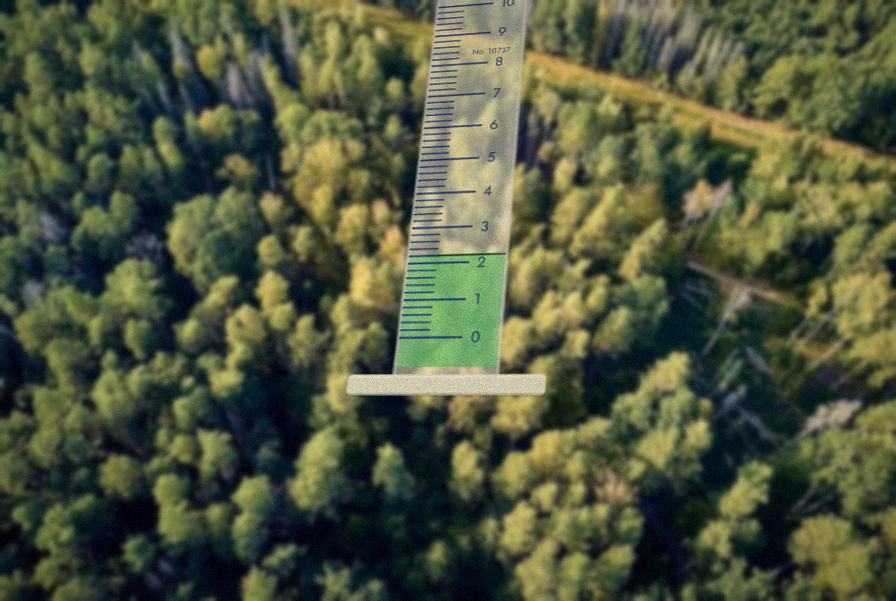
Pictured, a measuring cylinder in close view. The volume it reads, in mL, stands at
2.2 mL
